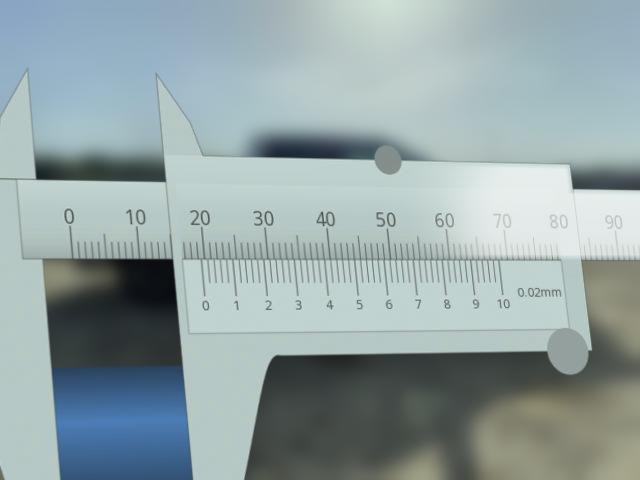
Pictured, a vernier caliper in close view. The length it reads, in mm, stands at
19.5 mm
